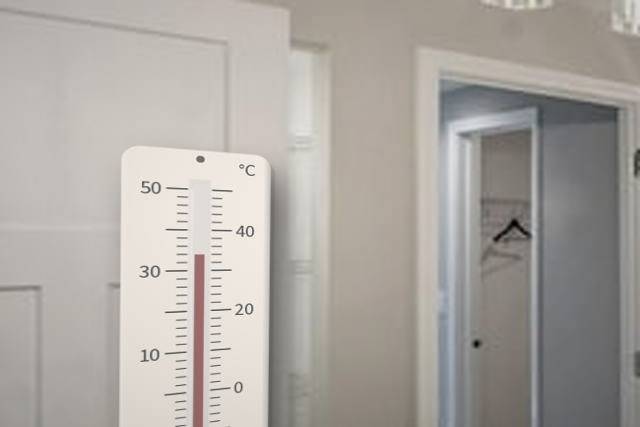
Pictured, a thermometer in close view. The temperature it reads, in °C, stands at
34 °C
